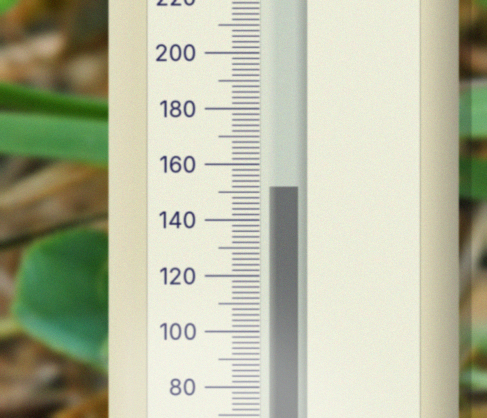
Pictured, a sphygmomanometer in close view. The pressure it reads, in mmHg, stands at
152 mmHg
